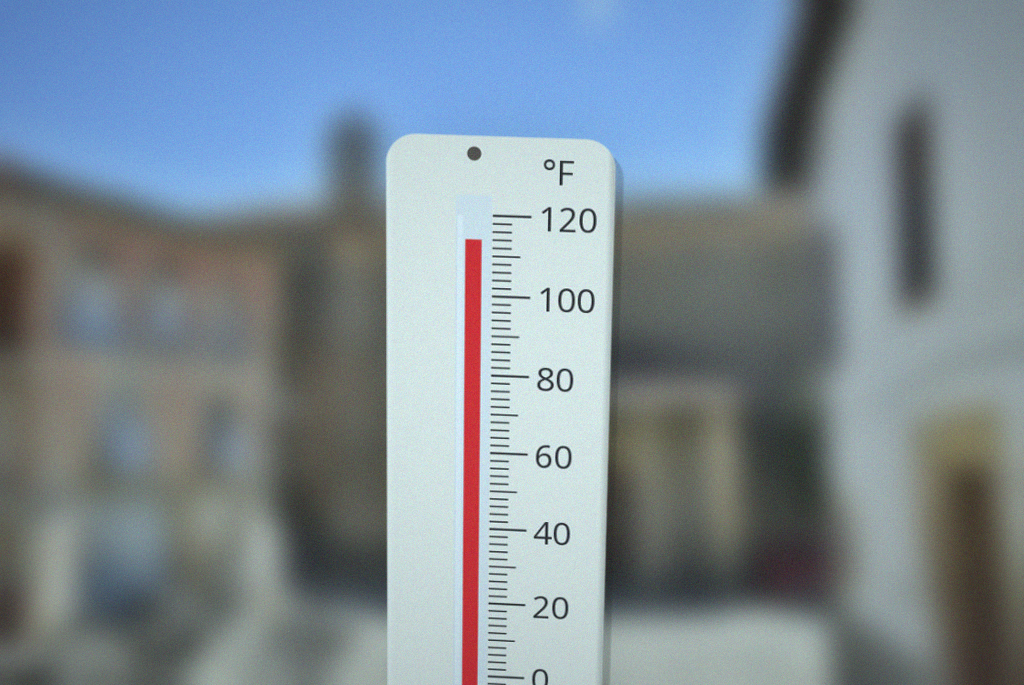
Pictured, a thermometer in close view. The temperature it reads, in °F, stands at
114 °F
